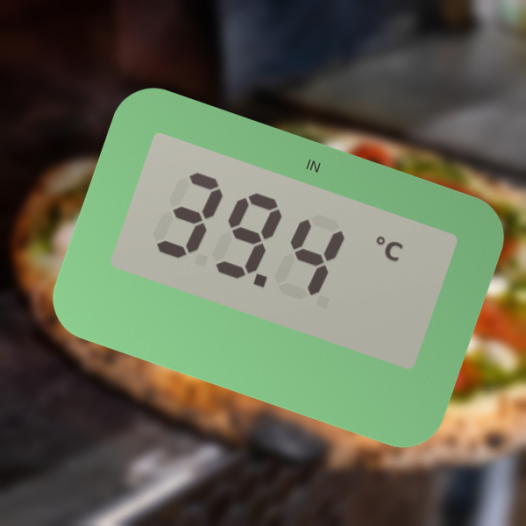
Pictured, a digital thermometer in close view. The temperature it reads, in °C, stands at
39.4 °C
